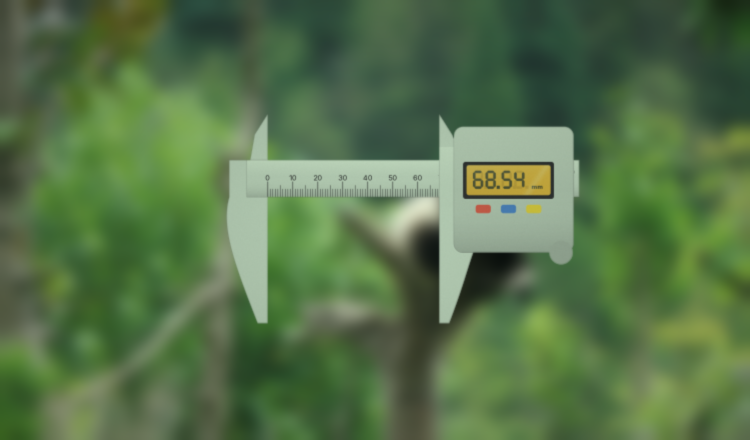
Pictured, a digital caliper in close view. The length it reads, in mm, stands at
68.54 mm
